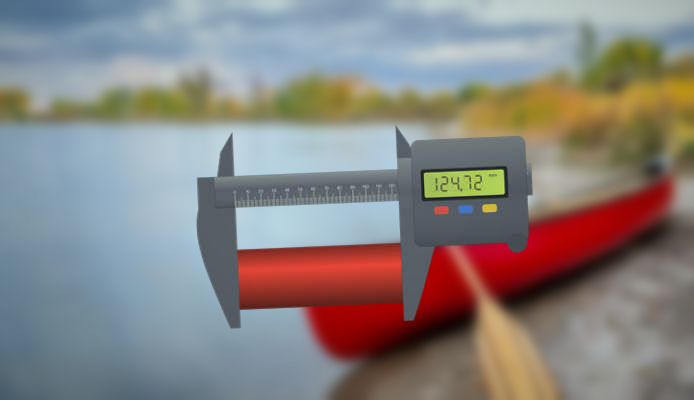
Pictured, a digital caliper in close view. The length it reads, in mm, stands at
124.72 mm
